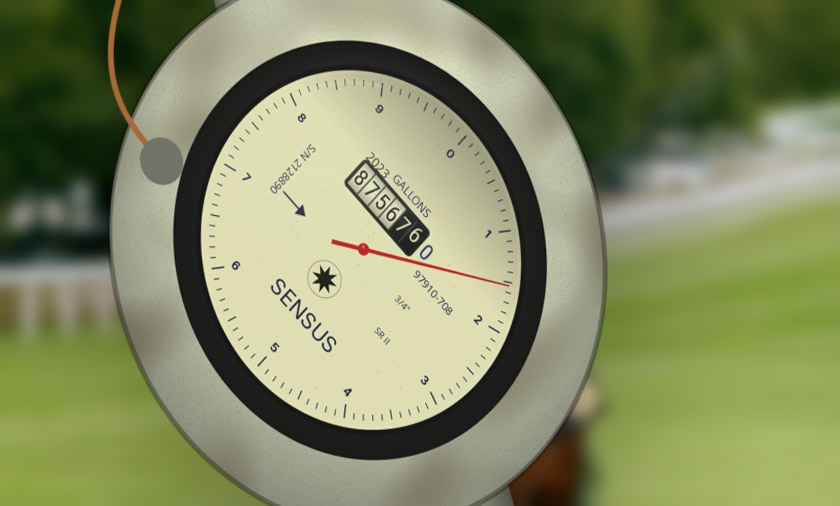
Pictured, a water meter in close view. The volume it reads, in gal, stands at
8756761.5 gal
